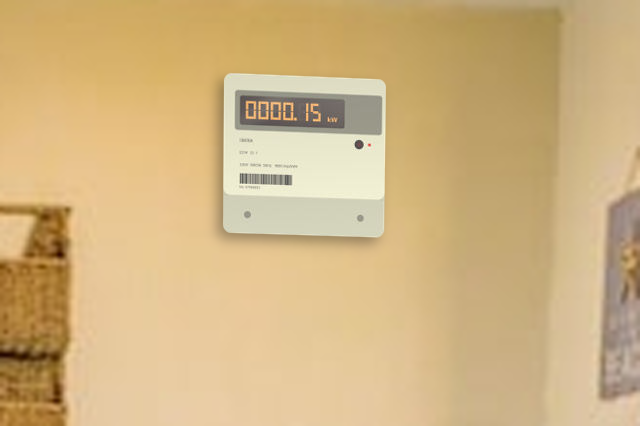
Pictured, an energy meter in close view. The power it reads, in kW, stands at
0.15 kW
